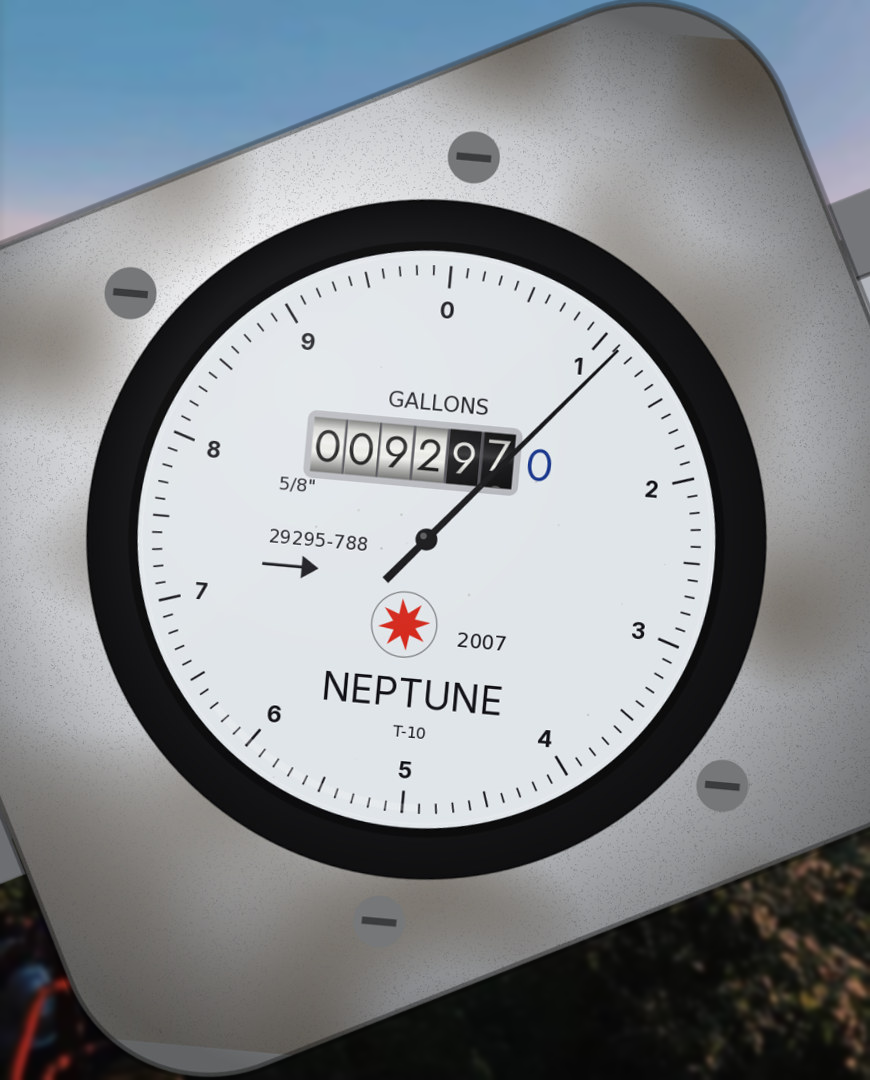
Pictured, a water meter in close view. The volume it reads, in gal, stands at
92971.1 gal
